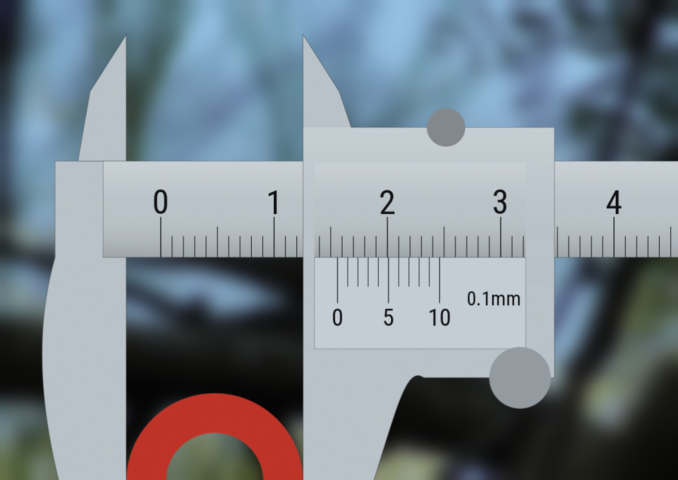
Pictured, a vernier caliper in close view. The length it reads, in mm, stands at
15.6 mm
